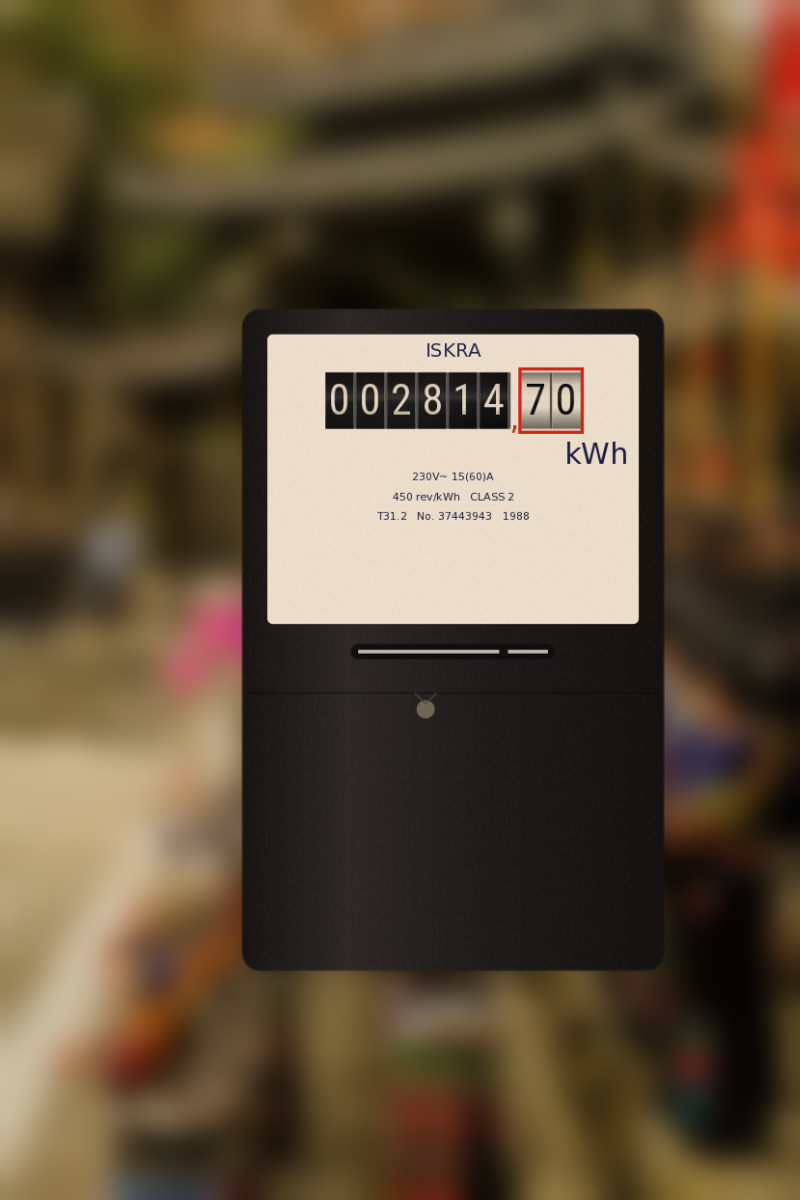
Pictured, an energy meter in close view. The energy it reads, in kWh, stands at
2814.70 kWh
